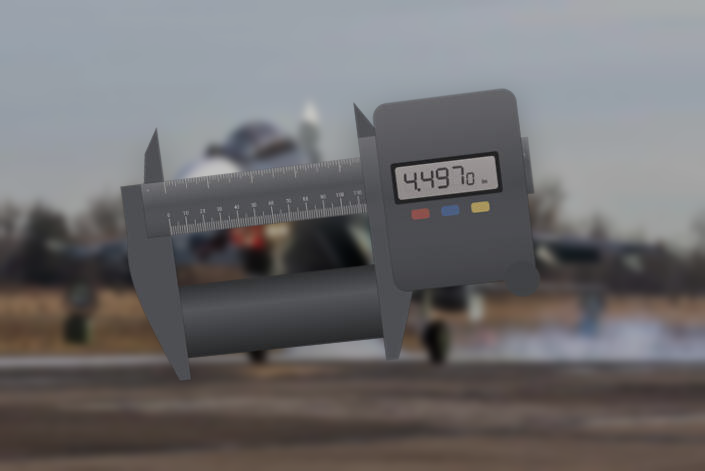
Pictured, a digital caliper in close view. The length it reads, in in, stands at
4.4970 in
